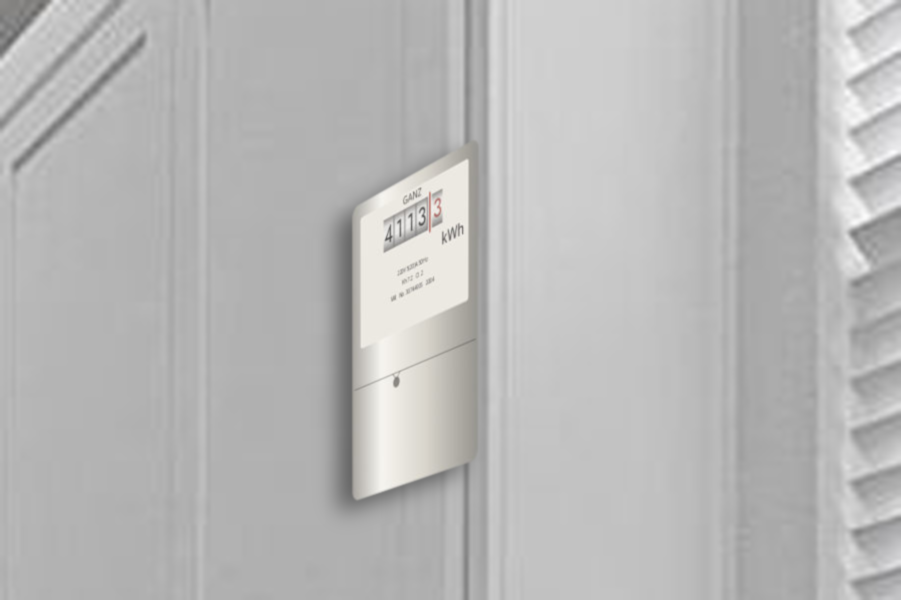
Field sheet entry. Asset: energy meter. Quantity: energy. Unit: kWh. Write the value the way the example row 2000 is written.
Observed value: 4113.3
